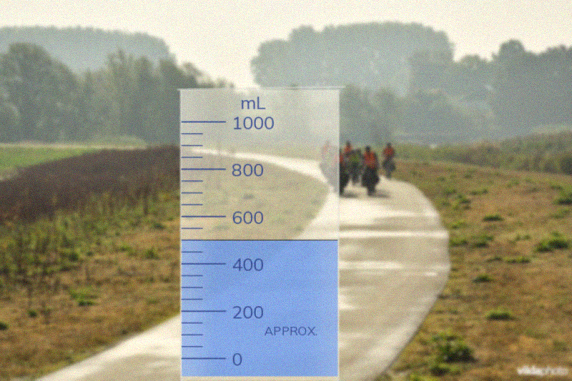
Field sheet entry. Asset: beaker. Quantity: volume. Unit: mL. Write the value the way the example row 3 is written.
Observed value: 500
